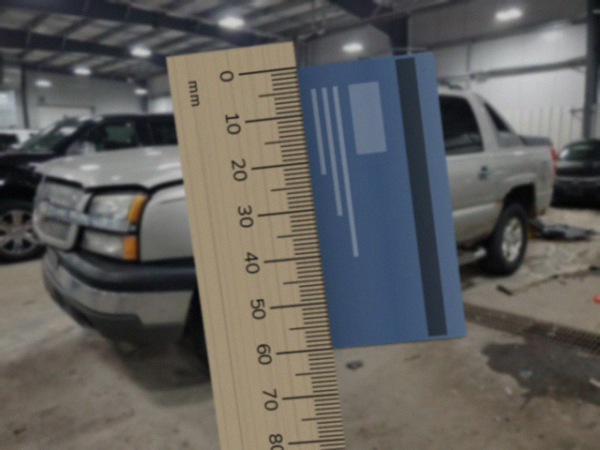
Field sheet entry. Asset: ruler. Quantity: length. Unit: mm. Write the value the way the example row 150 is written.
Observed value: 60
